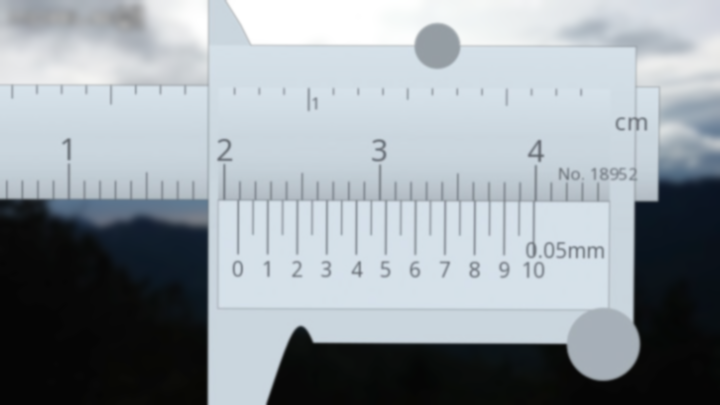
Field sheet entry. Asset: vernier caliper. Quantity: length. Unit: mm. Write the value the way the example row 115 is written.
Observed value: 20.9
